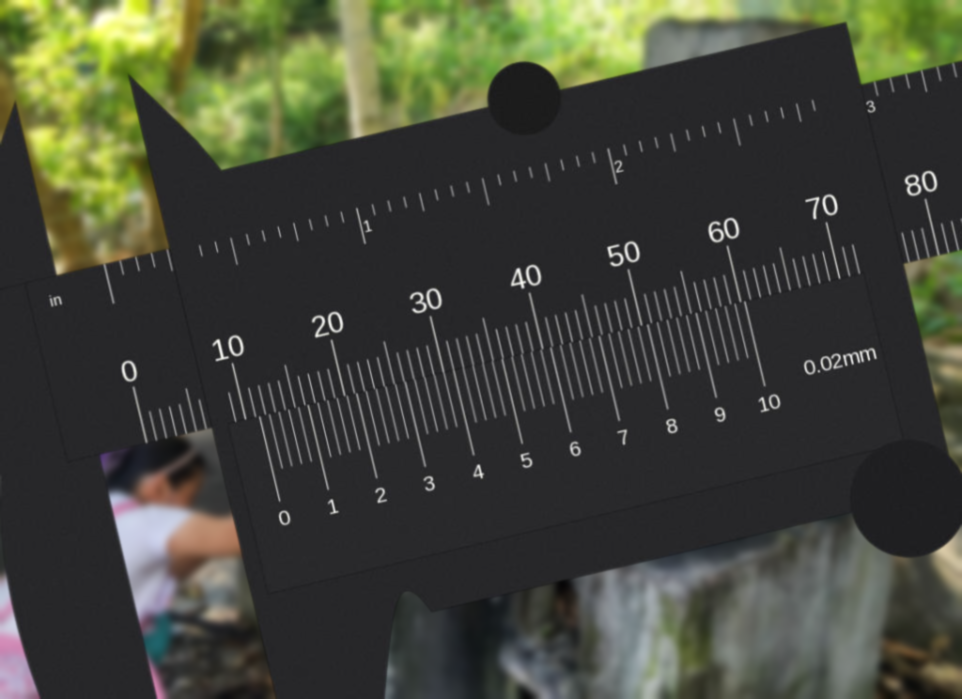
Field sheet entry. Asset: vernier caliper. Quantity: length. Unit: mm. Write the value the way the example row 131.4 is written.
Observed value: 11.4
